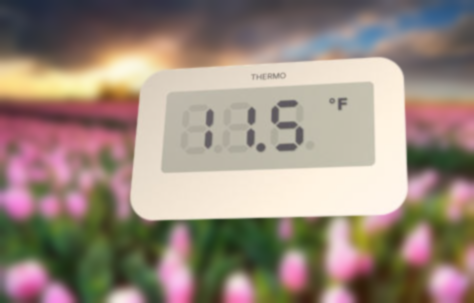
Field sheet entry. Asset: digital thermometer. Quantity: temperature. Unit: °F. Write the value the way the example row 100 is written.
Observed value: 11.5
